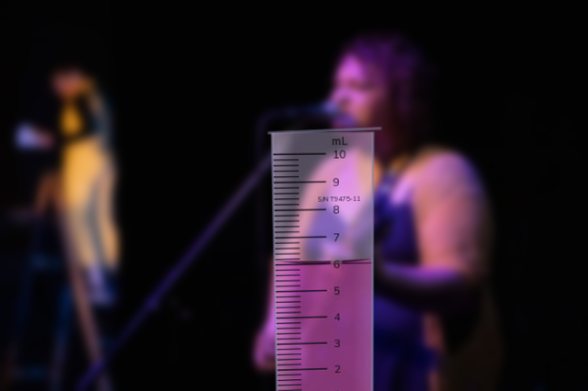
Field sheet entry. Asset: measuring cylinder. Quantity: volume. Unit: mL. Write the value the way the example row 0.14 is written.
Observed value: 6
